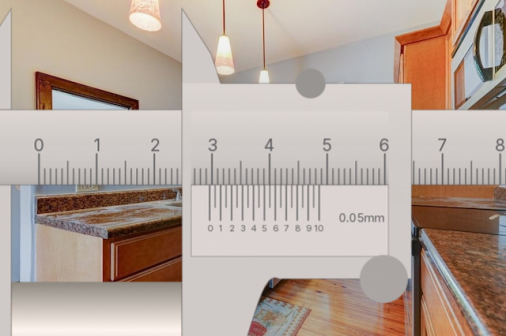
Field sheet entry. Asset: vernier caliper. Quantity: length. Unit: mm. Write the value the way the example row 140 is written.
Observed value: 29.6
